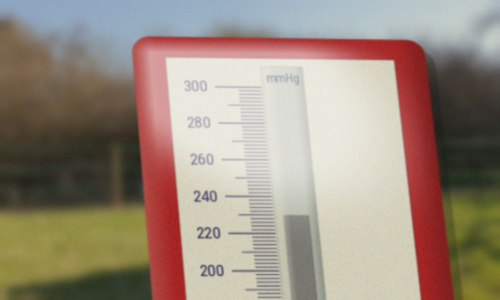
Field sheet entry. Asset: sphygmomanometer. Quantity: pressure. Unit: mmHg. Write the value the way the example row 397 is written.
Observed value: 230
